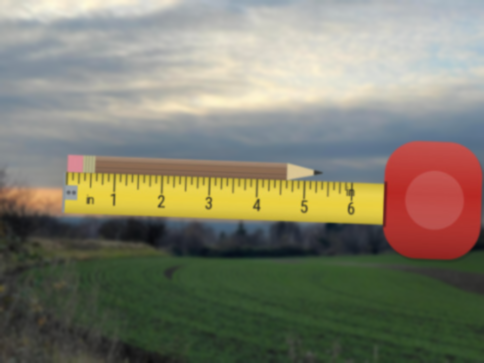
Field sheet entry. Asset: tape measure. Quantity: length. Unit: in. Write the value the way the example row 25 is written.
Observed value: 5.375
